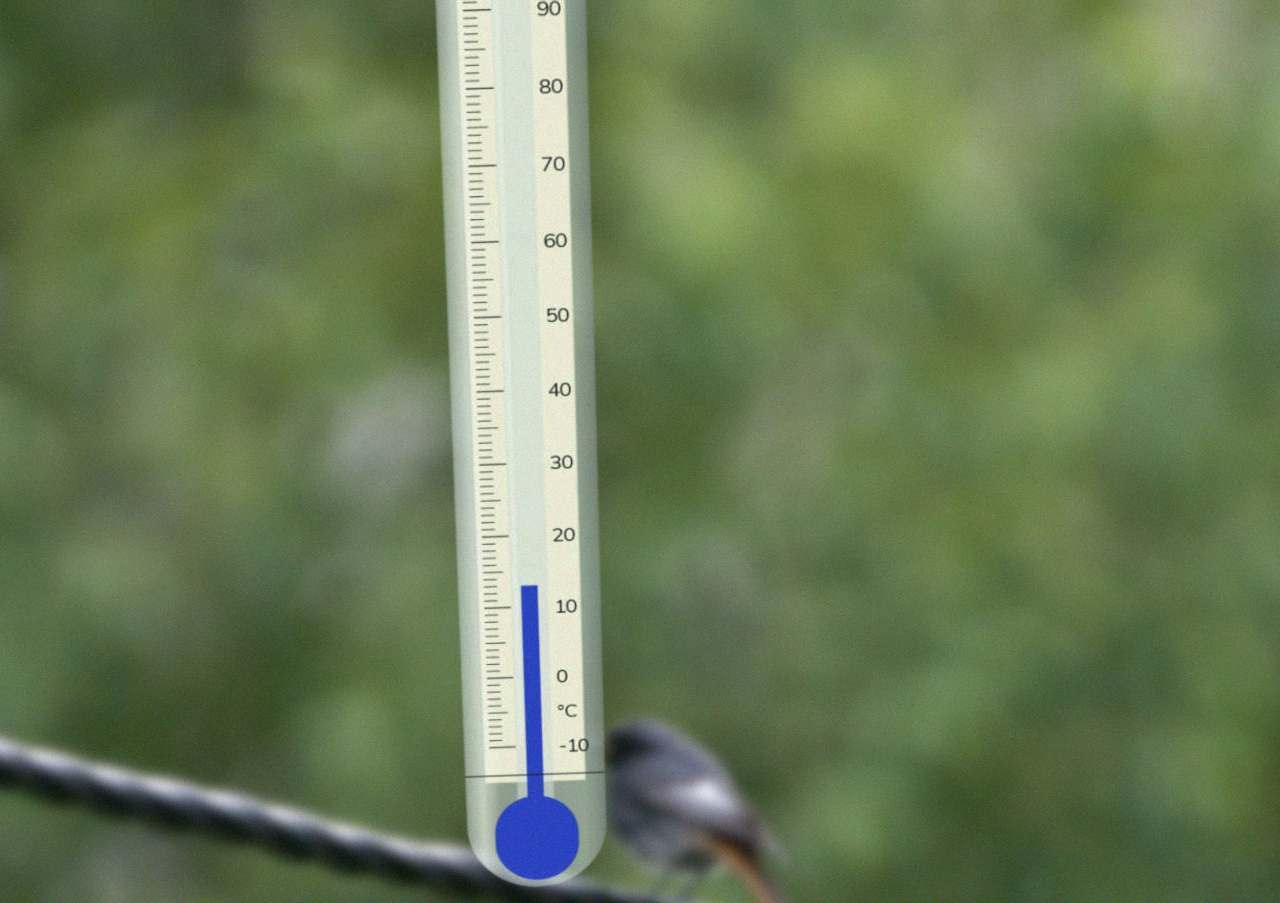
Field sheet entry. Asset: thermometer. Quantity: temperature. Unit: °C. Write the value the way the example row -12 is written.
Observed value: 13
